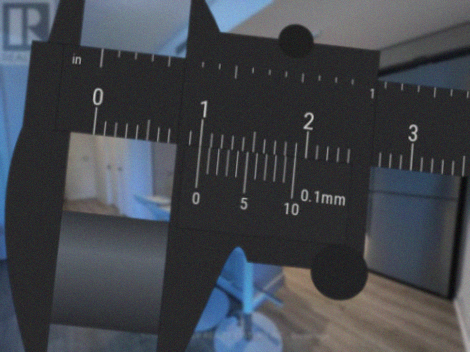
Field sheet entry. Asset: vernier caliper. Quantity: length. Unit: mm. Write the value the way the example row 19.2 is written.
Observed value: 10.0
